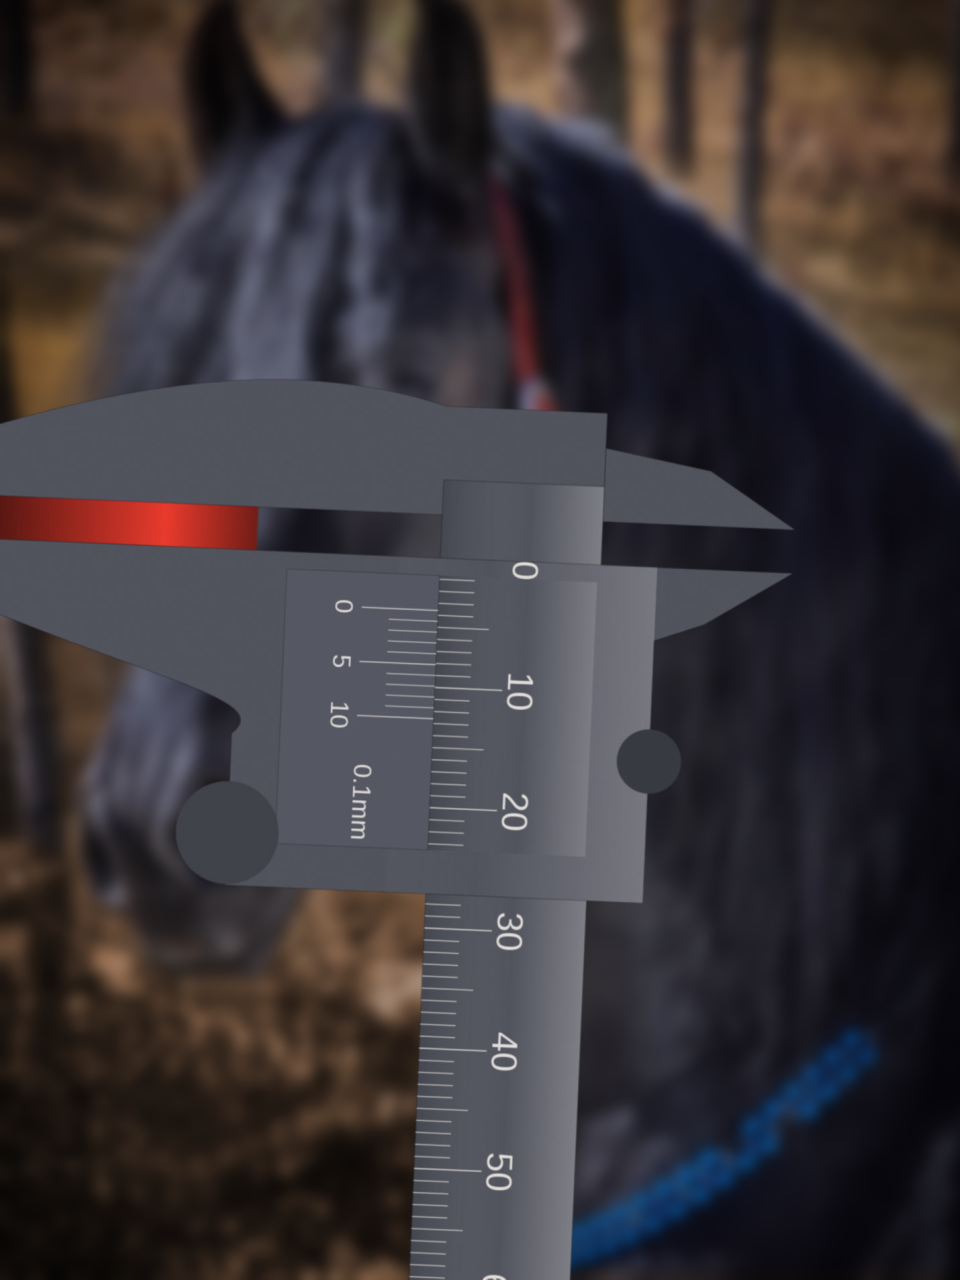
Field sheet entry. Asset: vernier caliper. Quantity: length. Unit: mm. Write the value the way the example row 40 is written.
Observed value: 3.6
